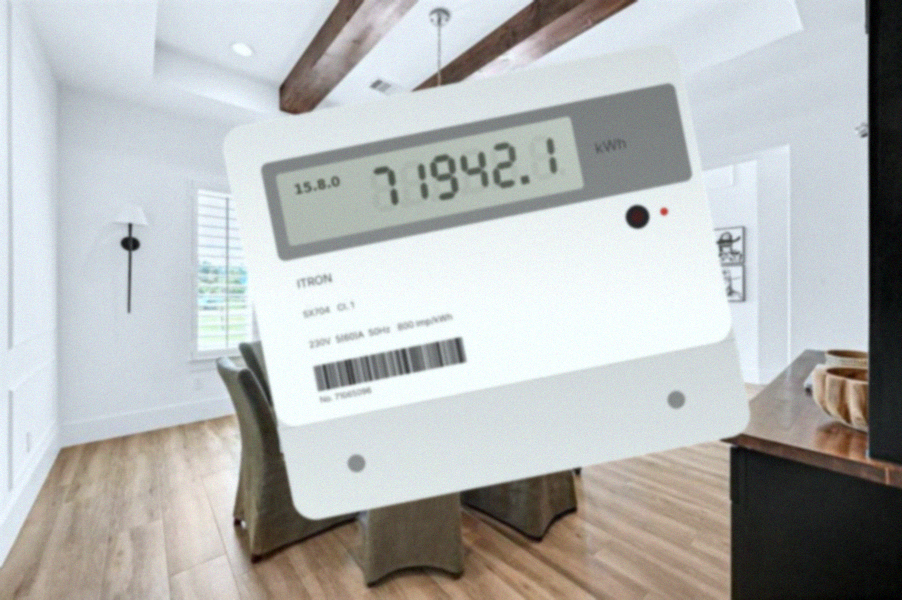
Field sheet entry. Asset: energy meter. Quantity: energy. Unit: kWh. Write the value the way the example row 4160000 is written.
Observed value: 71942.1
